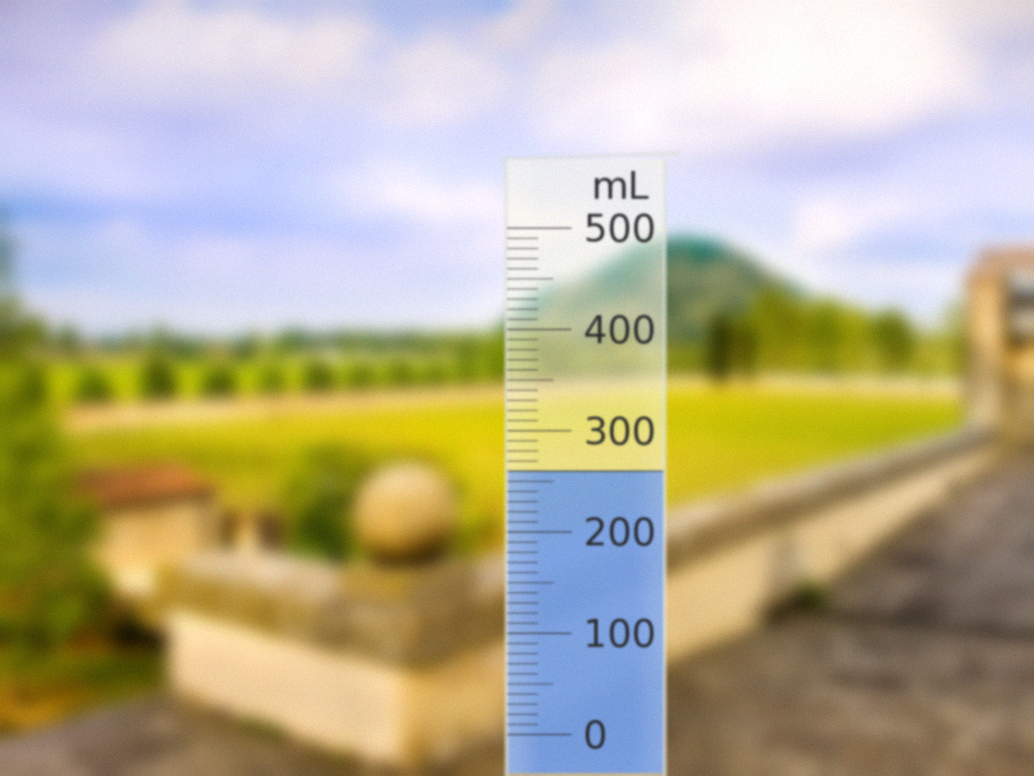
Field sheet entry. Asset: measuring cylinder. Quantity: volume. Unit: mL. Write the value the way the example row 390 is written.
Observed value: 260
